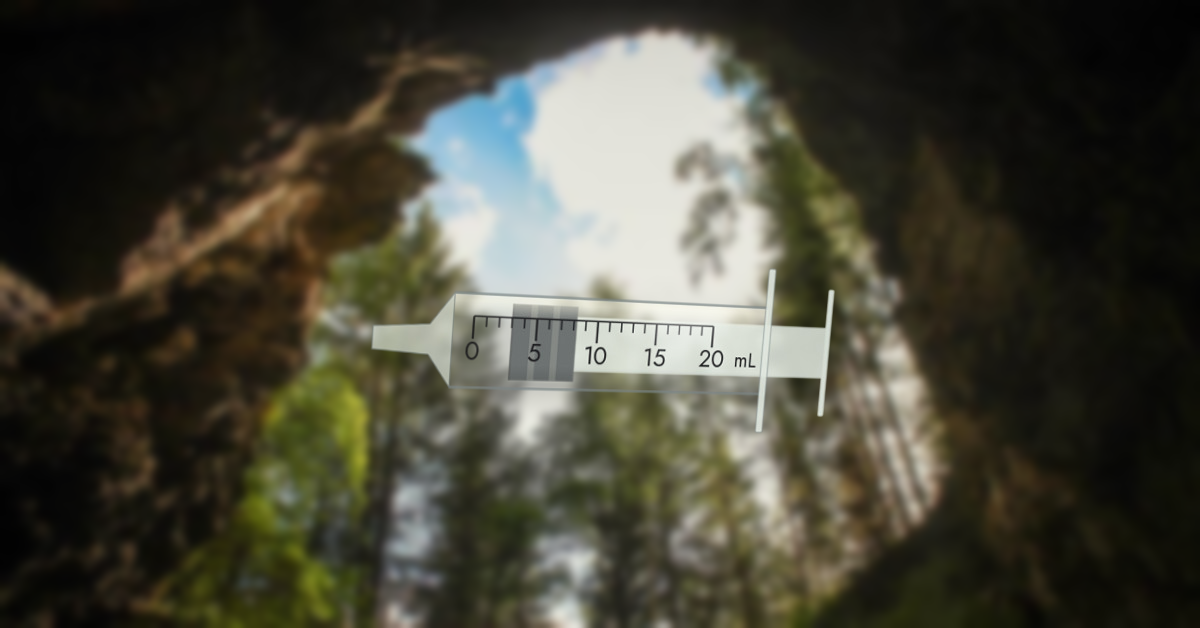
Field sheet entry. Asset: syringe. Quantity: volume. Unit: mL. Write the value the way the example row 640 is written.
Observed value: 3
